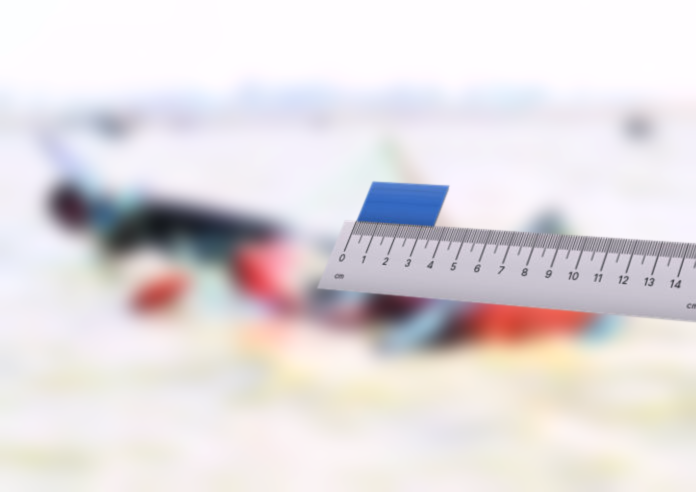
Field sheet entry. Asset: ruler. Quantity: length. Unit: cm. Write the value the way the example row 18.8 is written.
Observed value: 3.5
